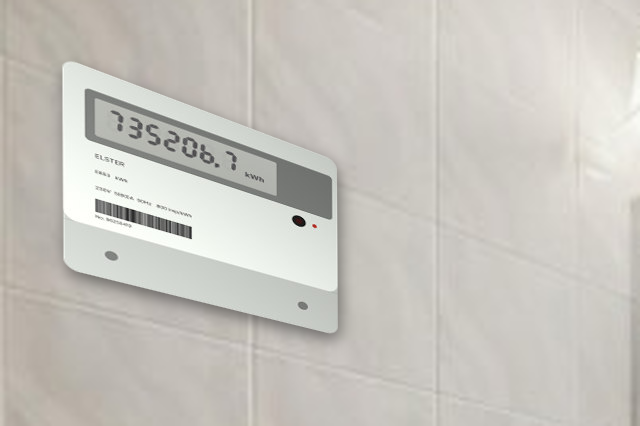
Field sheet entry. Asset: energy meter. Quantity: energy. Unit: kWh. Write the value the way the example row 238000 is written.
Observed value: 735206.7
